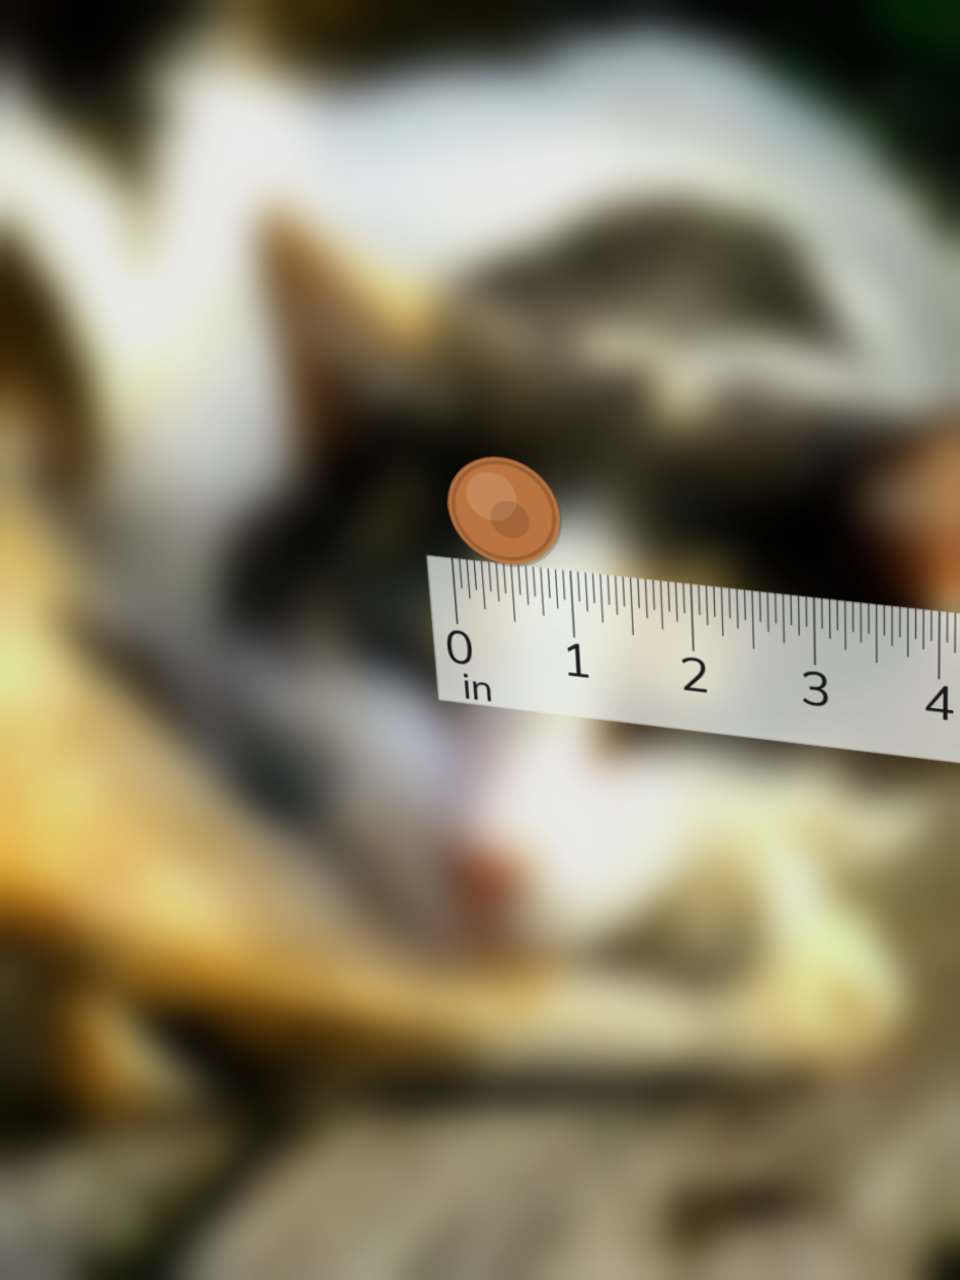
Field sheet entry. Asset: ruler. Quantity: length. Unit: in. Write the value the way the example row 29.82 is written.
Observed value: 0.9375
